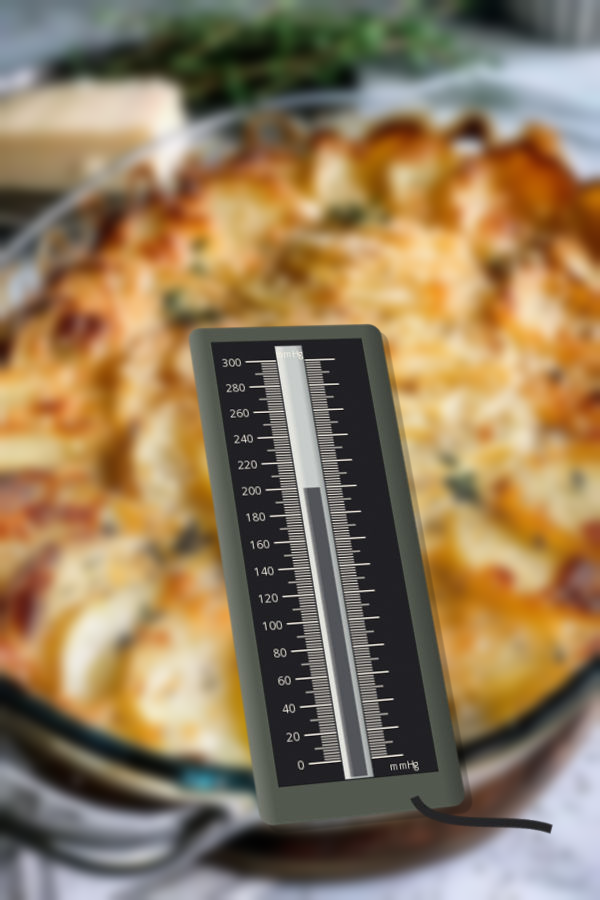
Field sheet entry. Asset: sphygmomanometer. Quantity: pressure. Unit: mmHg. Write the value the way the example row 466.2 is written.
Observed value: 200
